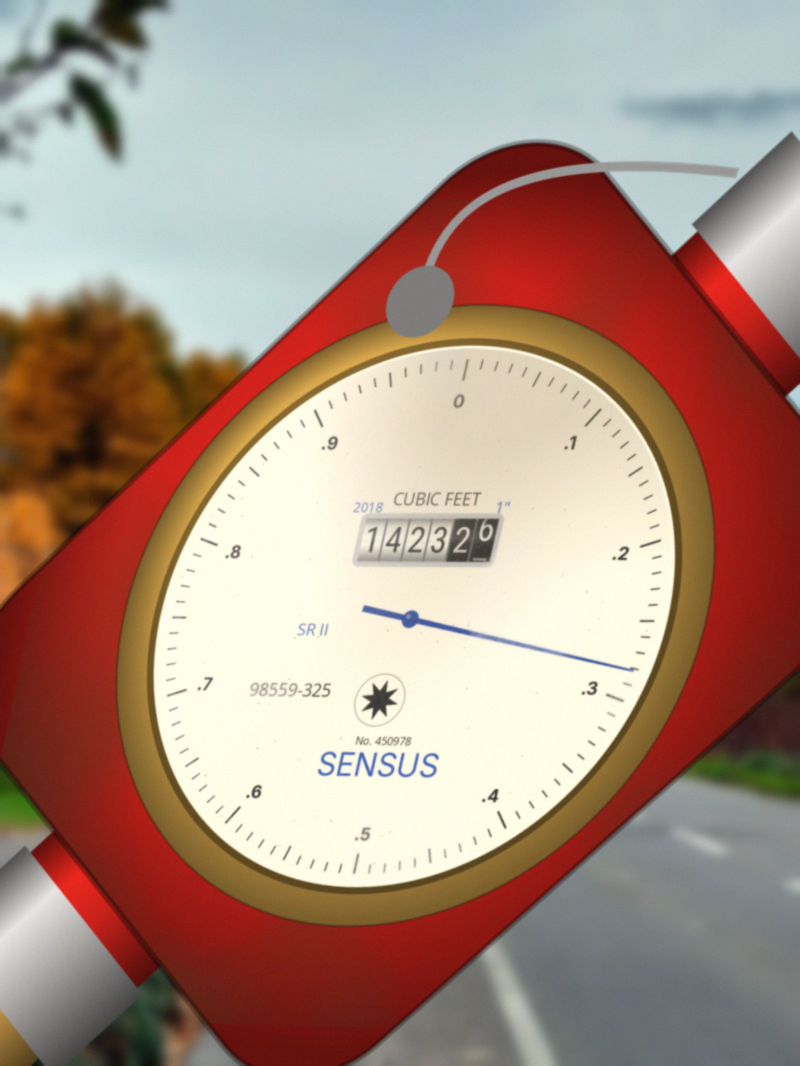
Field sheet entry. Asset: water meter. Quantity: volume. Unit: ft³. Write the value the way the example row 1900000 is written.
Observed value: 142326.28
